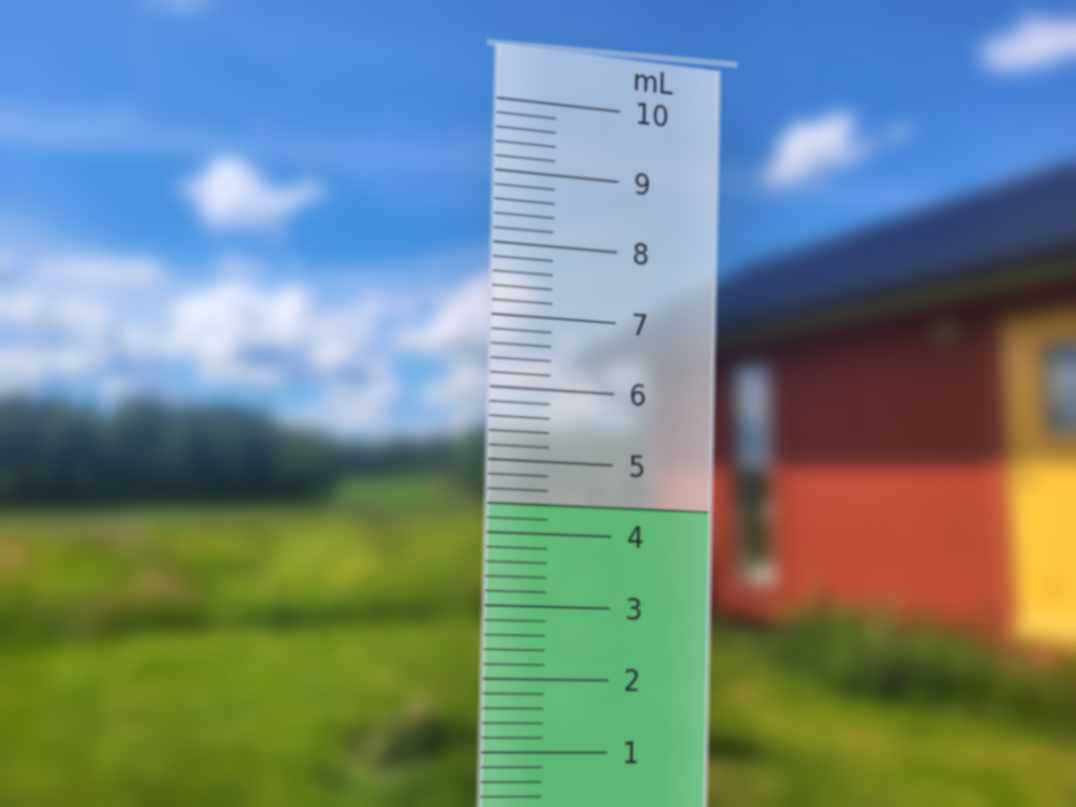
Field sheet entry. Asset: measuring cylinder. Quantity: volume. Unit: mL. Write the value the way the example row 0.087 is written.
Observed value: 4.4
